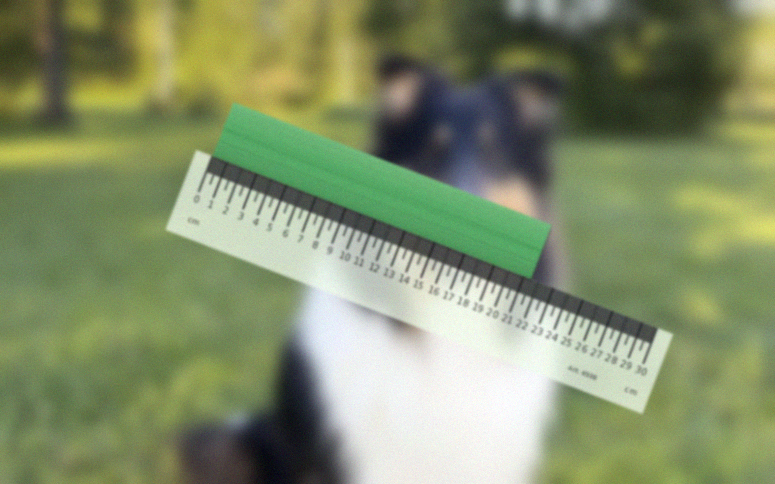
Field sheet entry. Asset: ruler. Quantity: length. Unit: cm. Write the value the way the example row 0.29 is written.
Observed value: 21.5
